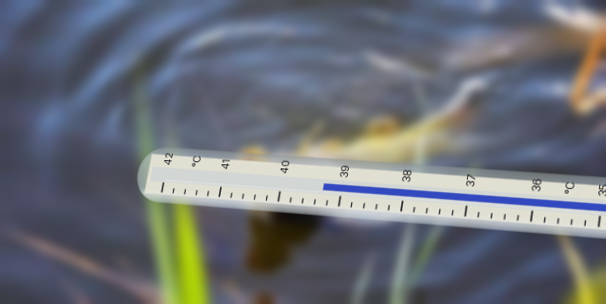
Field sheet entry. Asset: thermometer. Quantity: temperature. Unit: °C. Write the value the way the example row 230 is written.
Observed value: 39.3
